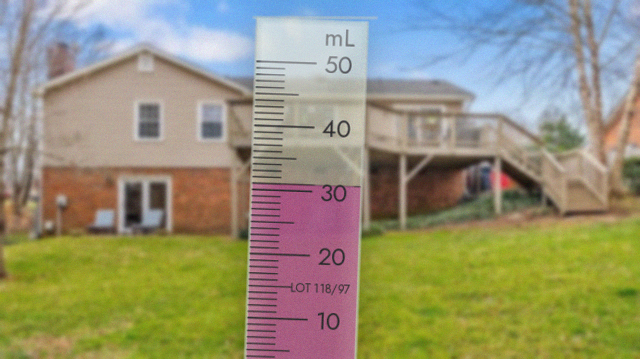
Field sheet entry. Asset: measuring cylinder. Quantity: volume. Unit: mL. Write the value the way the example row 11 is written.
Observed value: 31
